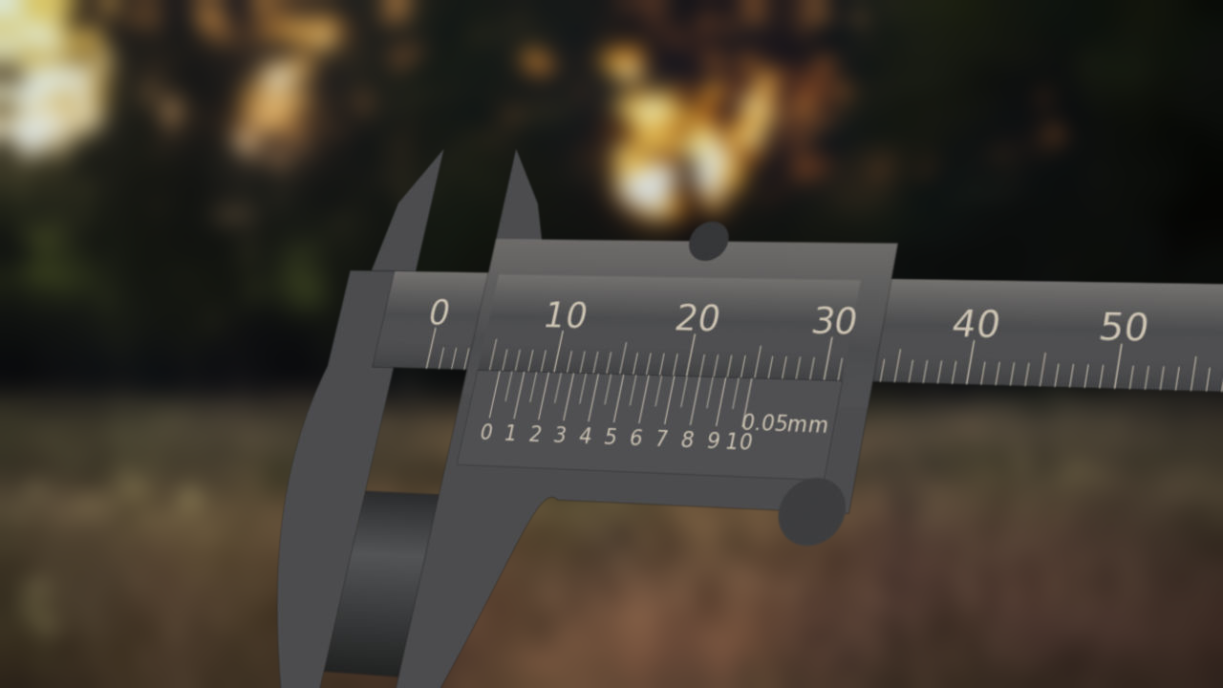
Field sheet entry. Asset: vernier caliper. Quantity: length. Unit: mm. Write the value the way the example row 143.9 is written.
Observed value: 5.8
